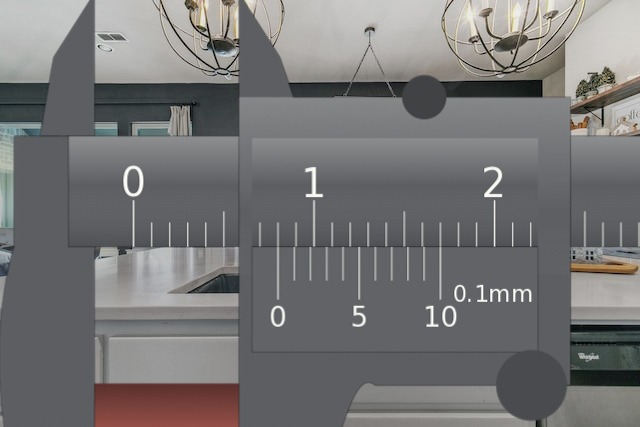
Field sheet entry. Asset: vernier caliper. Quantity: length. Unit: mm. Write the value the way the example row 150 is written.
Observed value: 8.0
